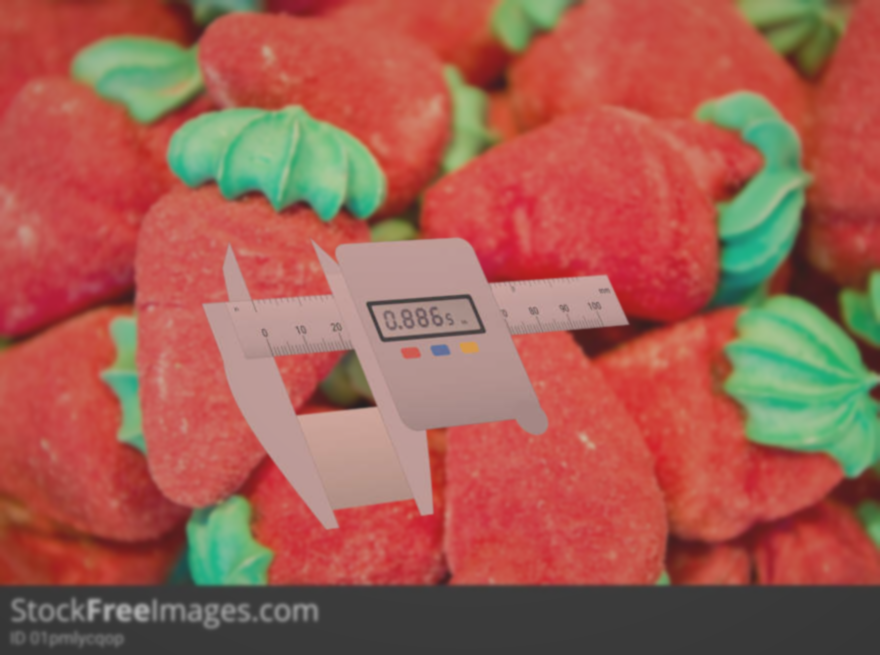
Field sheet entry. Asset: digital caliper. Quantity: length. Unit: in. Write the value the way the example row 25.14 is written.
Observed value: 0.8865
